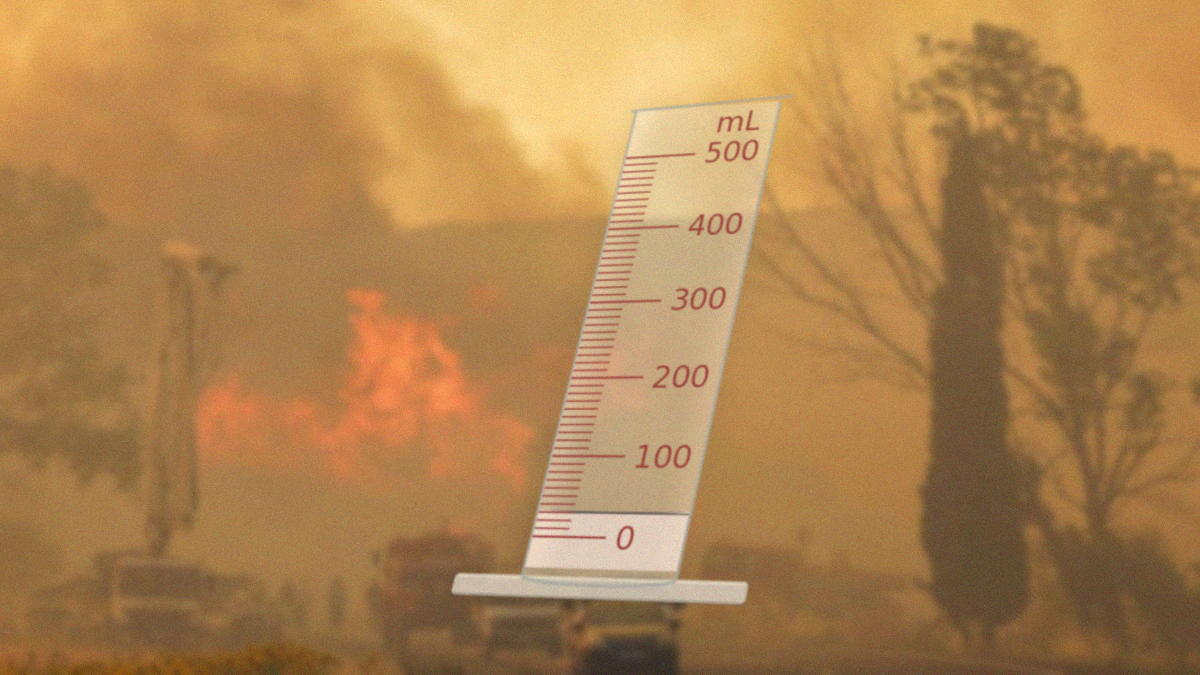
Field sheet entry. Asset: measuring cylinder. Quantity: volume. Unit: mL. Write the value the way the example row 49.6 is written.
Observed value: 30
